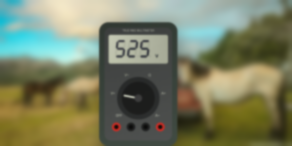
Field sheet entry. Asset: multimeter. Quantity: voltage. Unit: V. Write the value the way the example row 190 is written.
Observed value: 525
